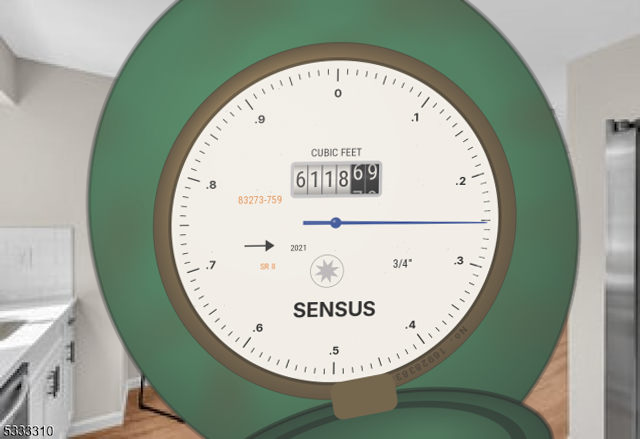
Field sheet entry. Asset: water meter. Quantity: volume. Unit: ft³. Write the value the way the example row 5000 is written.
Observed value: 611869.25
